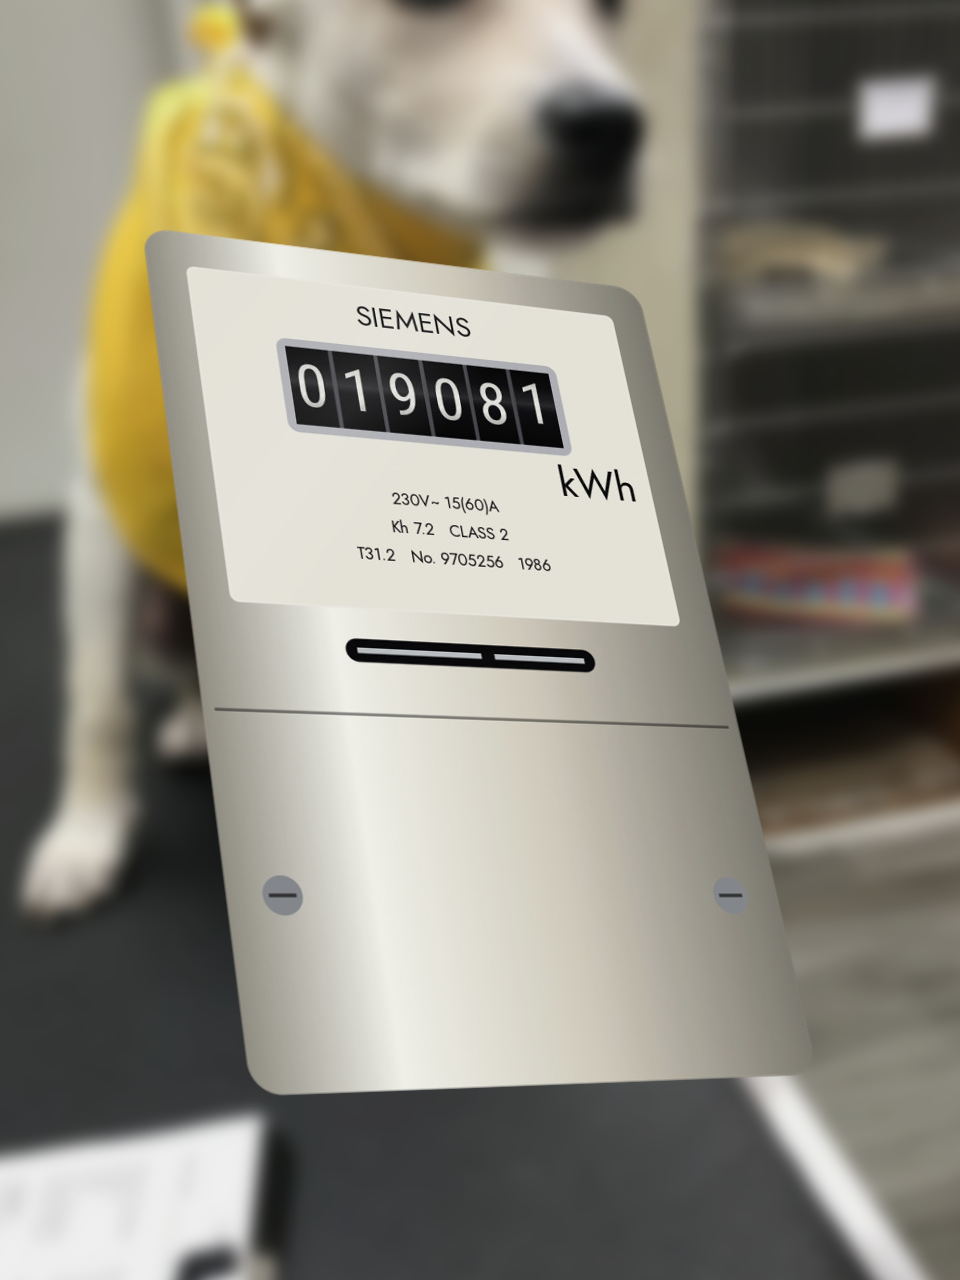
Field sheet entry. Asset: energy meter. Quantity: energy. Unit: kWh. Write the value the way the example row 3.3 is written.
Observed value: 19081
